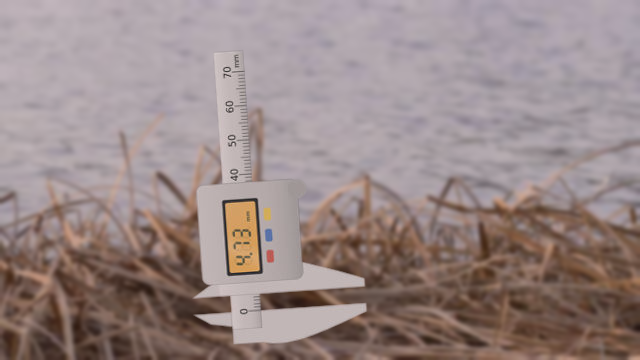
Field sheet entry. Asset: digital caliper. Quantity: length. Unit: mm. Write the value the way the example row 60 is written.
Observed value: 4.73
